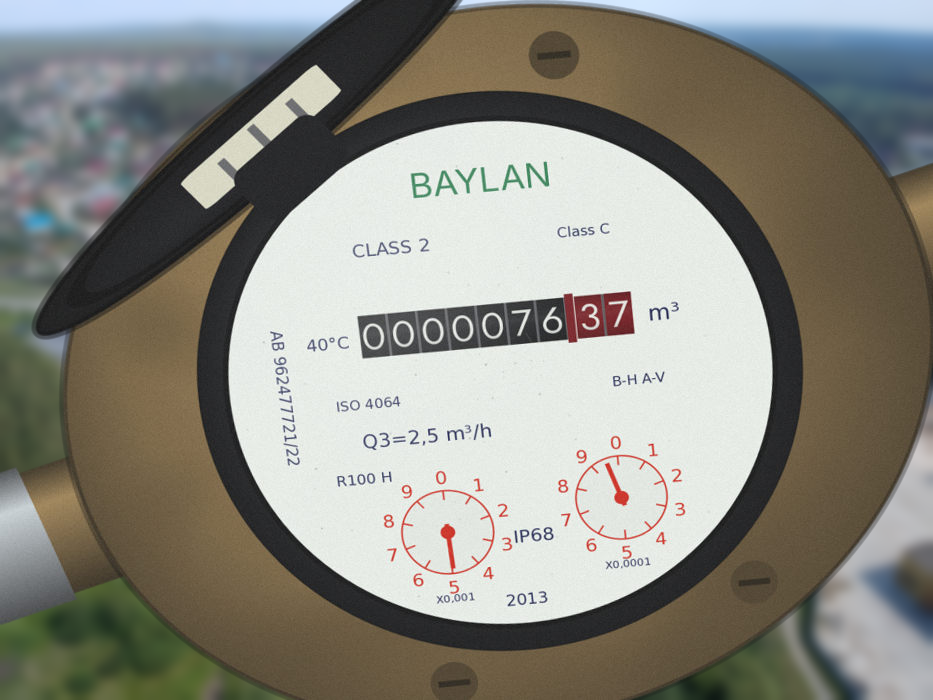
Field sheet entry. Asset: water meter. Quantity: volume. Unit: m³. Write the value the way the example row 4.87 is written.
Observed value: 76.3749
